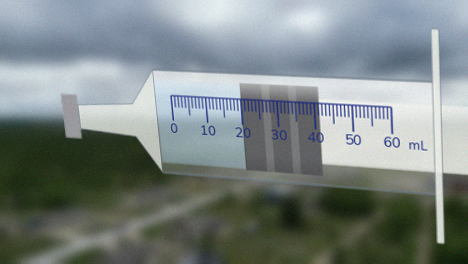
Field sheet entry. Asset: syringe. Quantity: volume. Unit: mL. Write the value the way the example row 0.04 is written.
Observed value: 20
